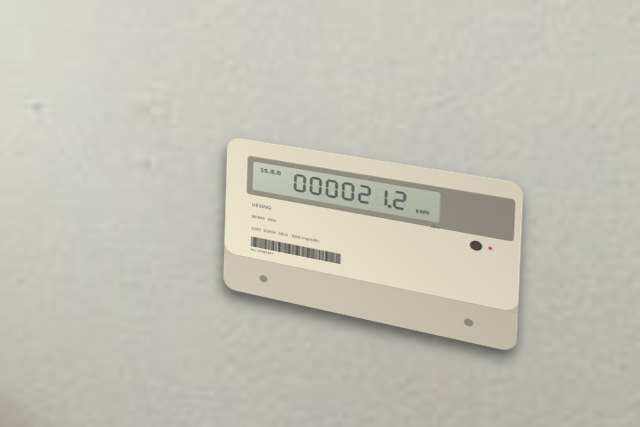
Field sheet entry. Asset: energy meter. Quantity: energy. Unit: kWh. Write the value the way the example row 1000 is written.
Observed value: 21.2
